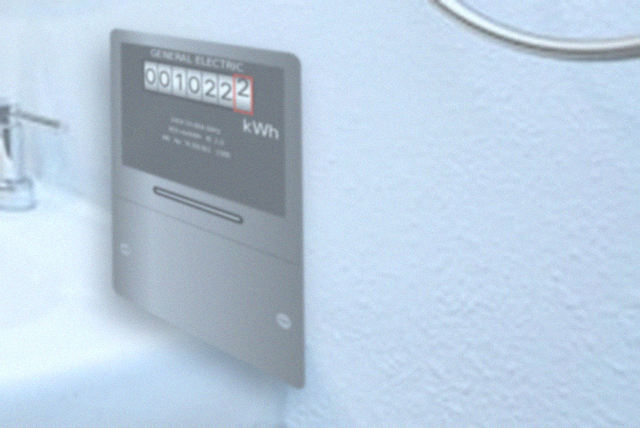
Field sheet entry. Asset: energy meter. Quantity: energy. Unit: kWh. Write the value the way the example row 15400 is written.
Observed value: 1022.2
